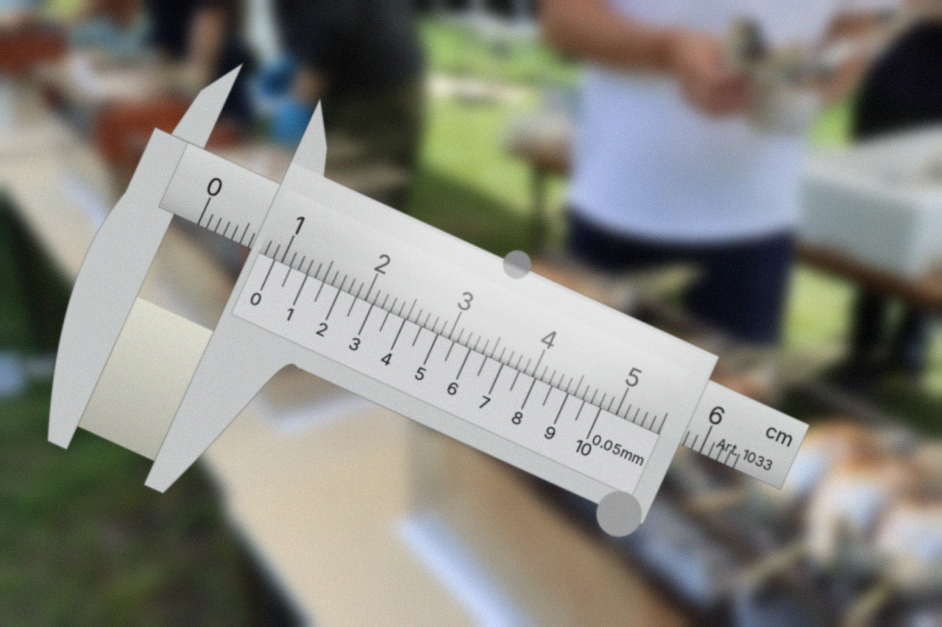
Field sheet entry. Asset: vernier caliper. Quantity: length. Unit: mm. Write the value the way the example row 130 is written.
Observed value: 9.2
